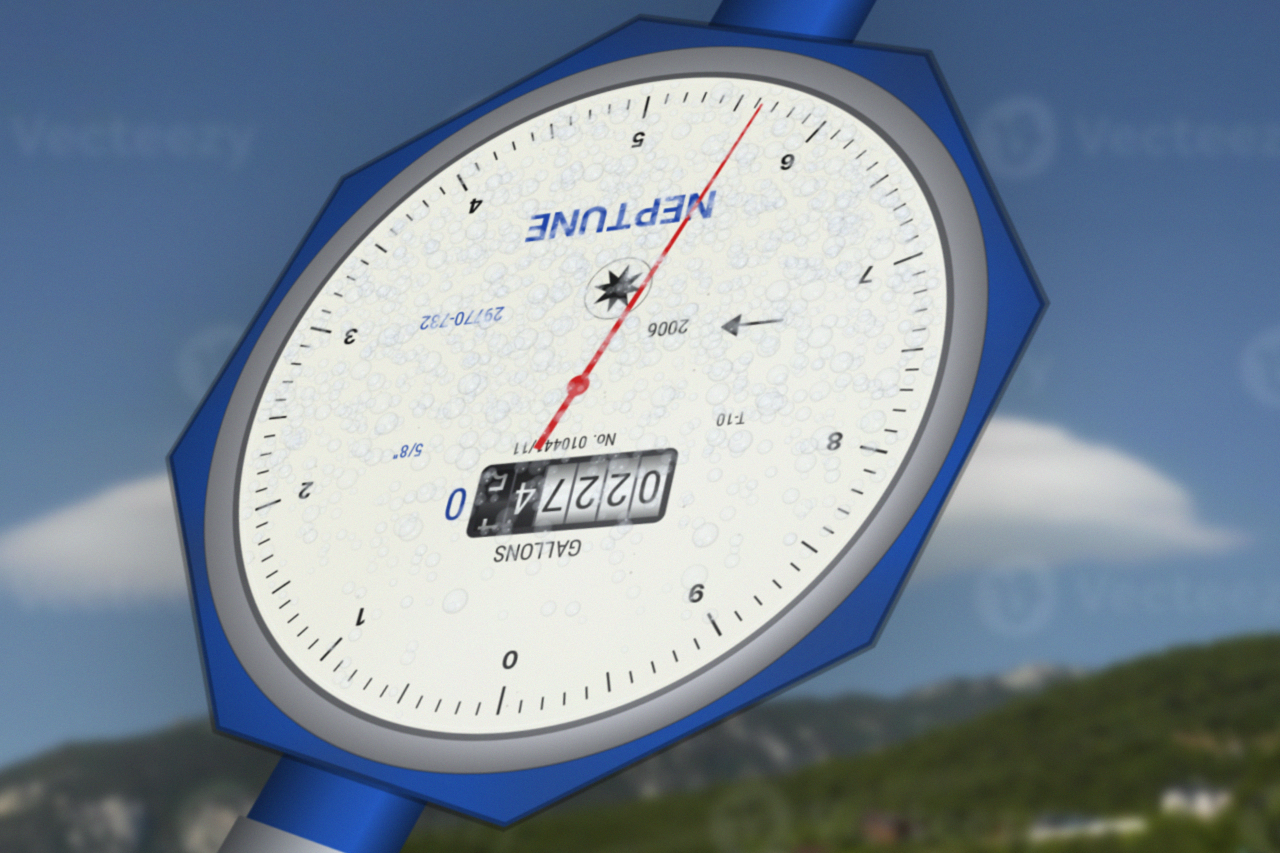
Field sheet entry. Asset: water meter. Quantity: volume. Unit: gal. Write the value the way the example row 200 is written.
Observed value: 227445.6
